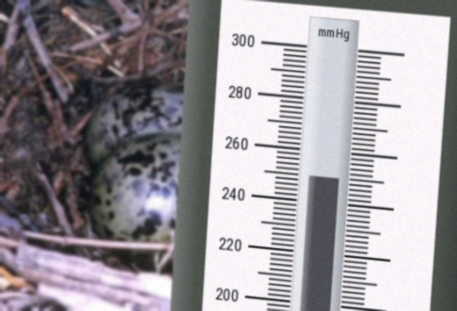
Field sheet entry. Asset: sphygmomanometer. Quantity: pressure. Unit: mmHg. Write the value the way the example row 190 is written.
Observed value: 250
